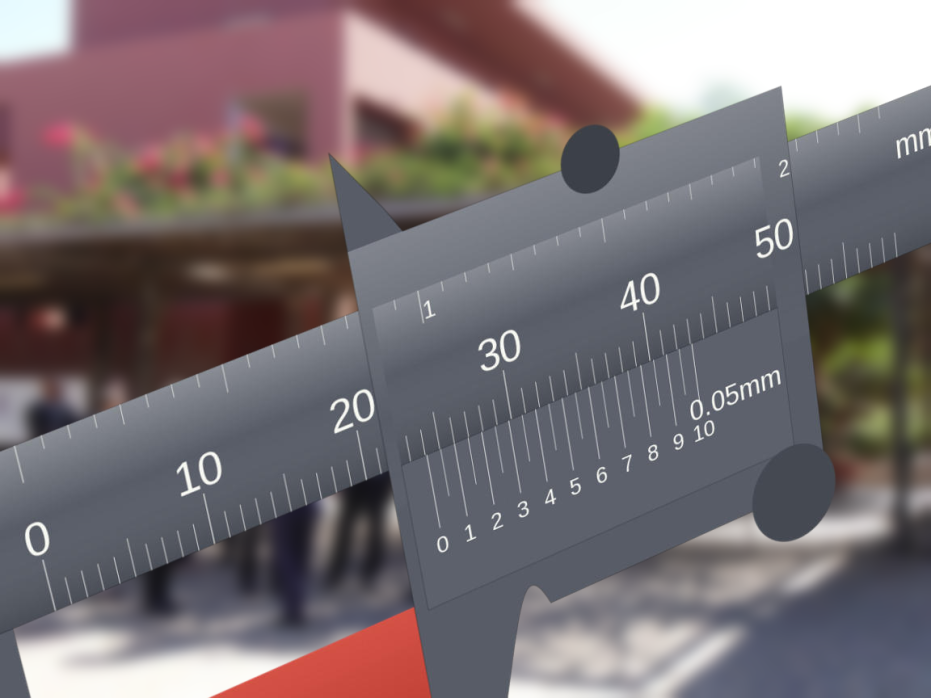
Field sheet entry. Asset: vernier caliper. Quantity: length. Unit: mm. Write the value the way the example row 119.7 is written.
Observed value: 24.1
